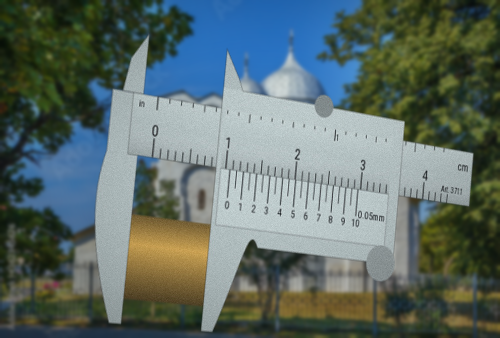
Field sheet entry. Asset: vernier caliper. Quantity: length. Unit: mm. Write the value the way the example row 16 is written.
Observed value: 10.6
